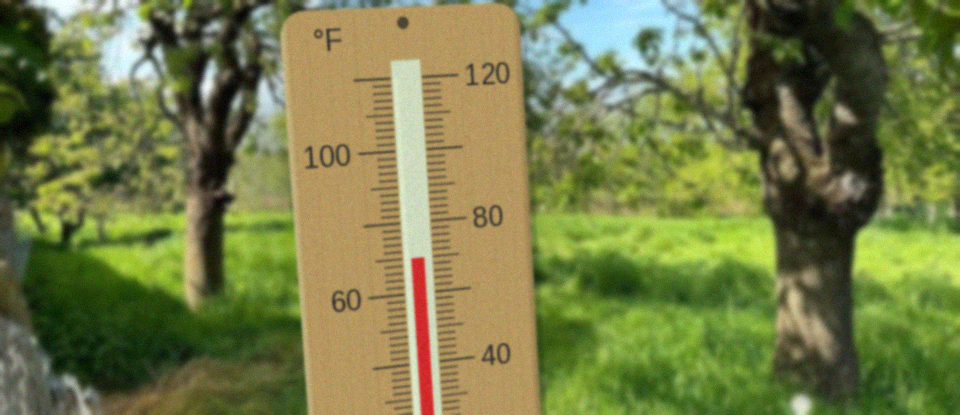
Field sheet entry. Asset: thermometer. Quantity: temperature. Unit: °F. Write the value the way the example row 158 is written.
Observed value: 70
